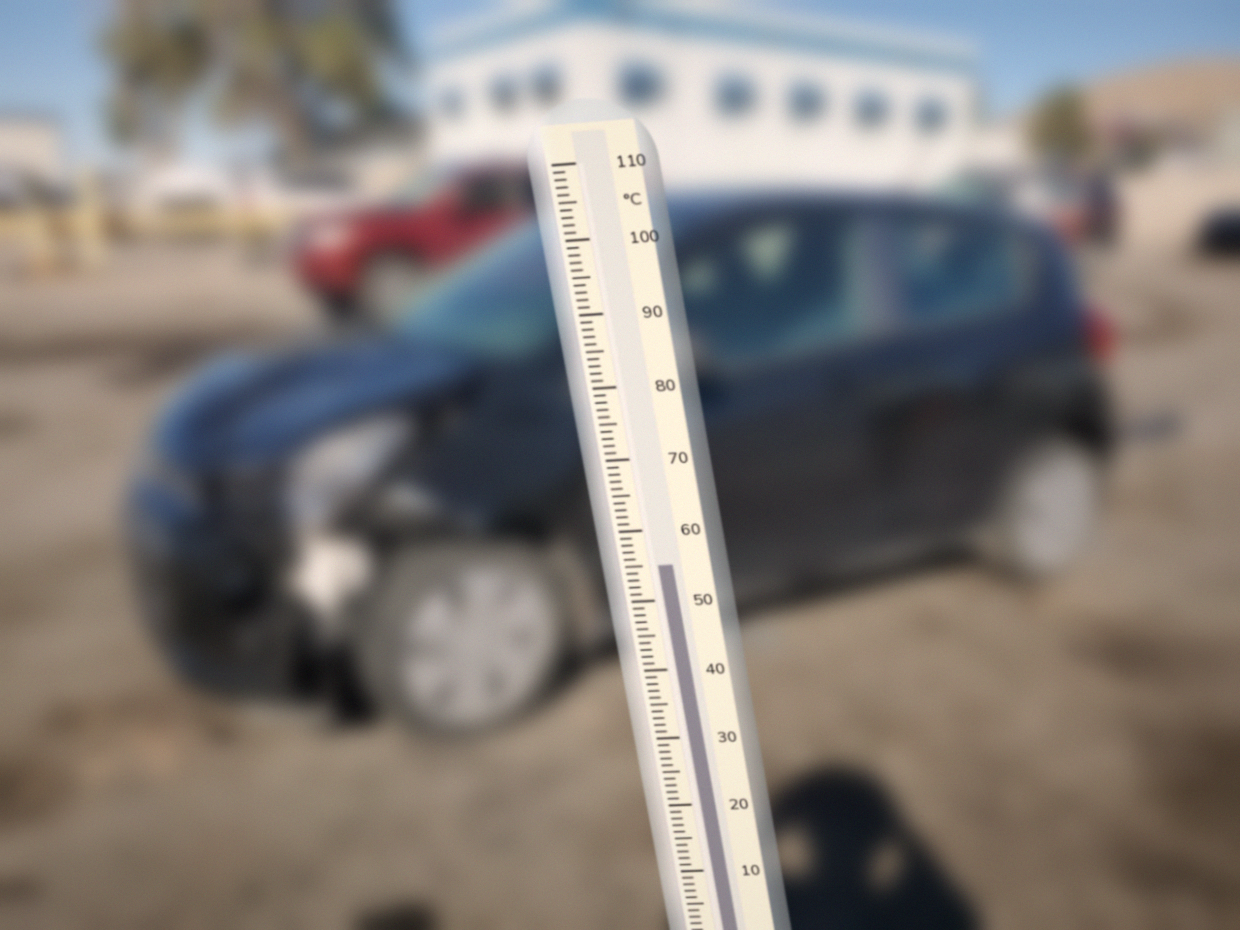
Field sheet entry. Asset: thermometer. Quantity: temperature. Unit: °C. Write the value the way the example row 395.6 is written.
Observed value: 55
